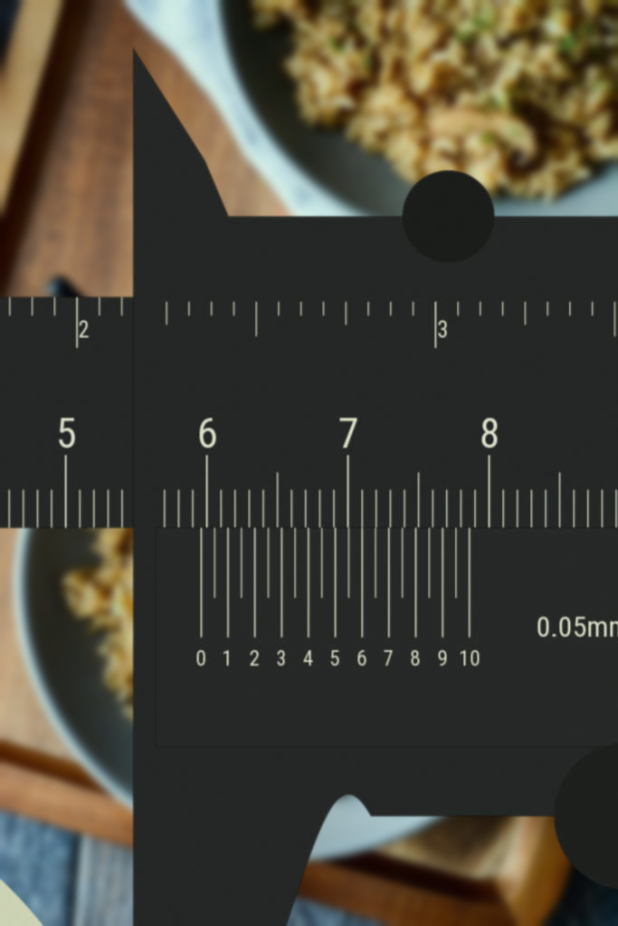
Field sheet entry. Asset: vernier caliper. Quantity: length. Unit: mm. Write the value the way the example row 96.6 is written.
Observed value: 59.6
